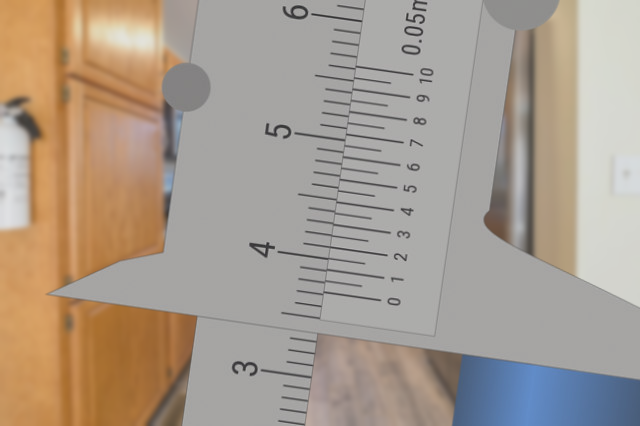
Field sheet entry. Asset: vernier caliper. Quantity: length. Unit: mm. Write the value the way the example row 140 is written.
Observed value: 37.2
